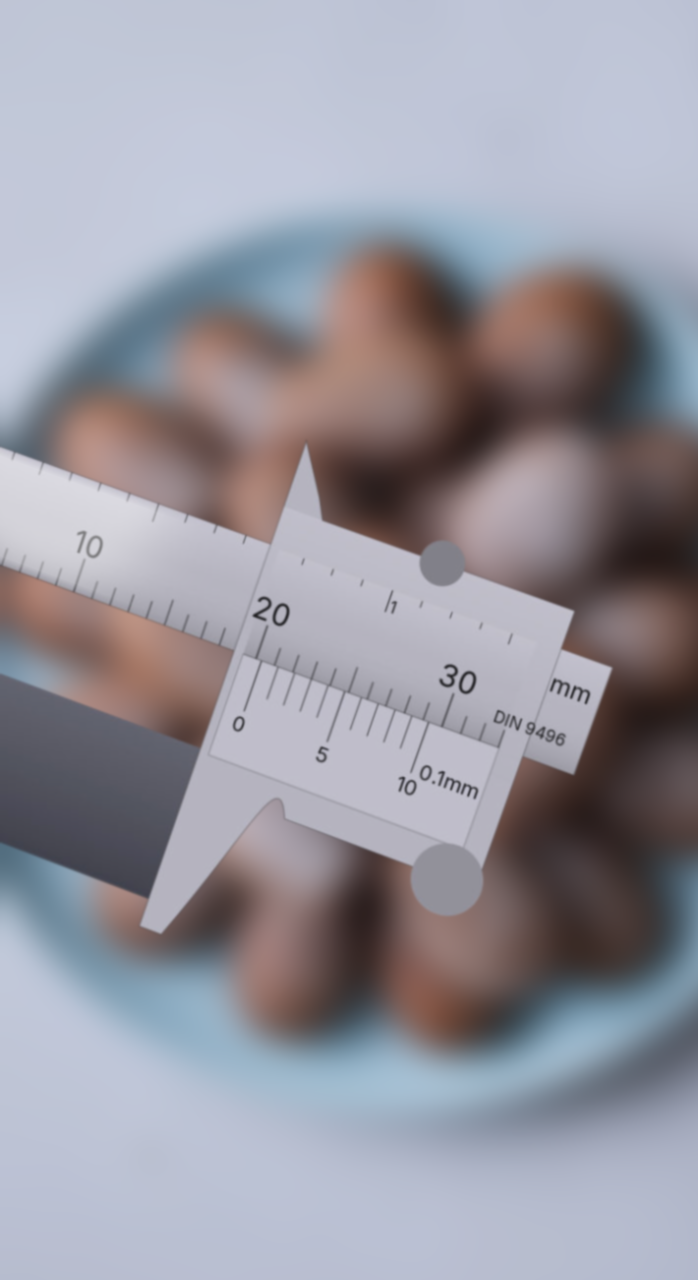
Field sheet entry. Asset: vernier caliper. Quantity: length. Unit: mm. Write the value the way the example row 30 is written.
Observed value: 20.3
